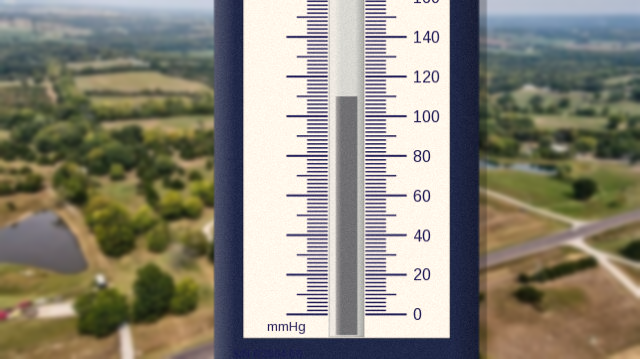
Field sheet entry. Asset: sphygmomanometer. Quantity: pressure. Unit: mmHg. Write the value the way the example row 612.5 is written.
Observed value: 110
